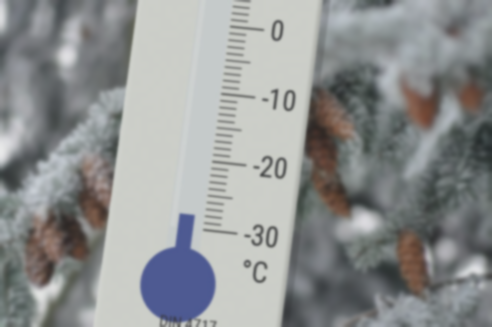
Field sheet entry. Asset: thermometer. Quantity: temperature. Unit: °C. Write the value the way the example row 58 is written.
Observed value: -28
